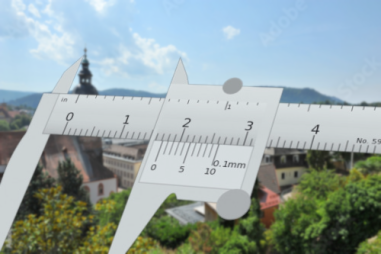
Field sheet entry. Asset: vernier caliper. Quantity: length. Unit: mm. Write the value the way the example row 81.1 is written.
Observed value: 17.2
